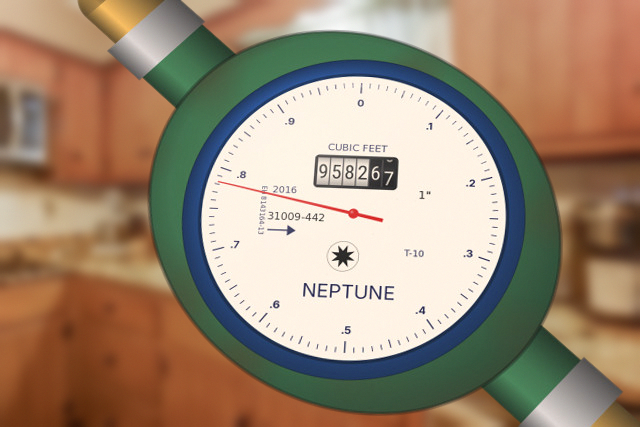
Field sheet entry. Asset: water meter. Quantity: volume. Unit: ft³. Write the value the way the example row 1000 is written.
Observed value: 958266.78
